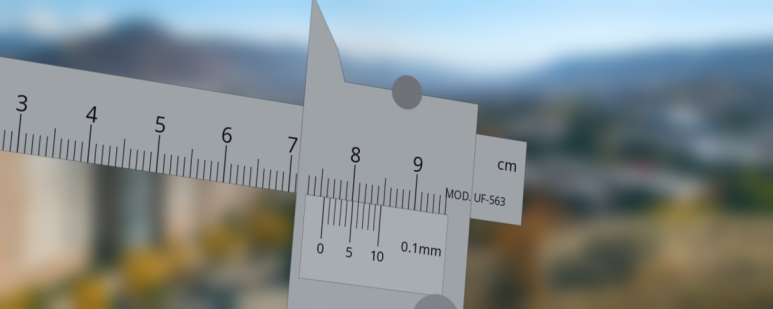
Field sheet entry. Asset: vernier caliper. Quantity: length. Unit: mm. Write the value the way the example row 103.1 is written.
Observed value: 75.6
